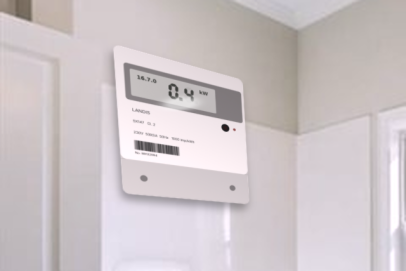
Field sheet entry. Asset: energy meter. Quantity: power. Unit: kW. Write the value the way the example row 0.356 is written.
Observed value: 0.4
